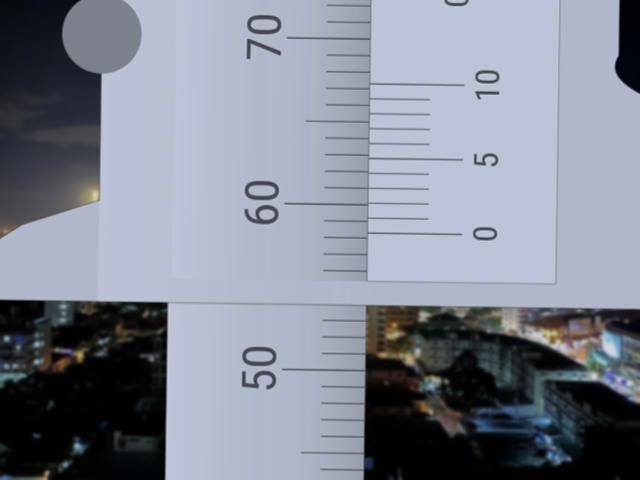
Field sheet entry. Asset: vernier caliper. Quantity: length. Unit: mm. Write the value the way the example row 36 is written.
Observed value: 58.3
